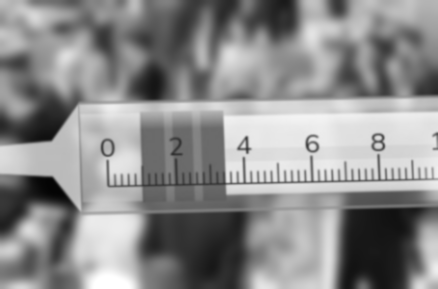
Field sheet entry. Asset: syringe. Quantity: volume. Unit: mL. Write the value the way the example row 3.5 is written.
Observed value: 1
